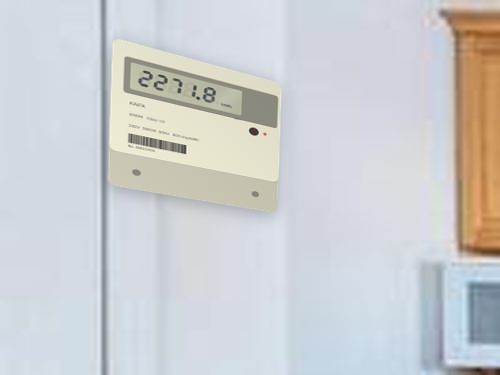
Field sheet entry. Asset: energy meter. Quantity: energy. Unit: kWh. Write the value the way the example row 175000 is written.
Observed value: 2271.8
